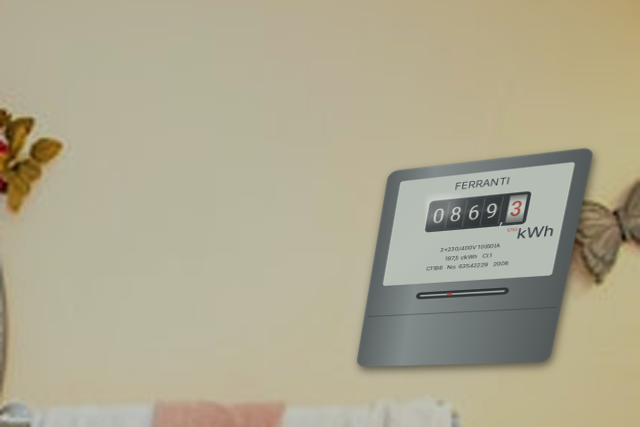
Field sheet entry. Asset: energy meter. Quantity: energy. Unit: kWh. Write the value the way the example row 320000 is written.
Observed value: 869.3
